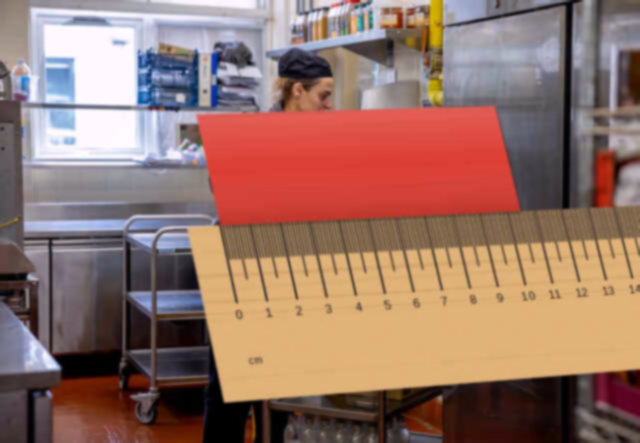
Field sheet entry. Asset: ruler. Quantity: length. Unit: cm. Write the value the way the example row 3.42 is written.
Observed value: 10.5
